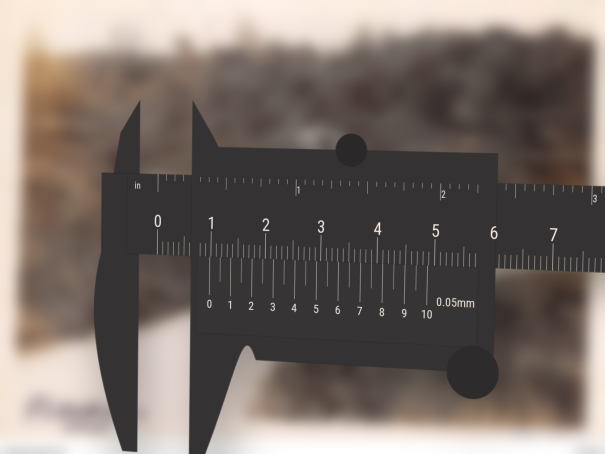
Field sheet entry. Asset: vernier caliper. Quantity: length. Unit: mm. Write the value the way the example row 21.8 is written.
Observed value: 9.8
